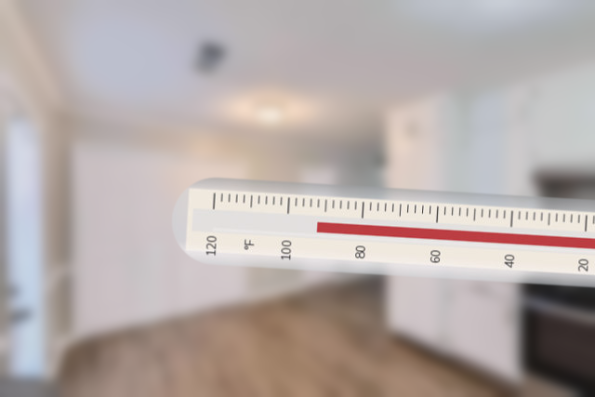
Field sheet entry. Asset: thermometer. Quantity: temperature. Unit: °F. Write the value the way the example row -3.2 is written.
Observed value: 92
